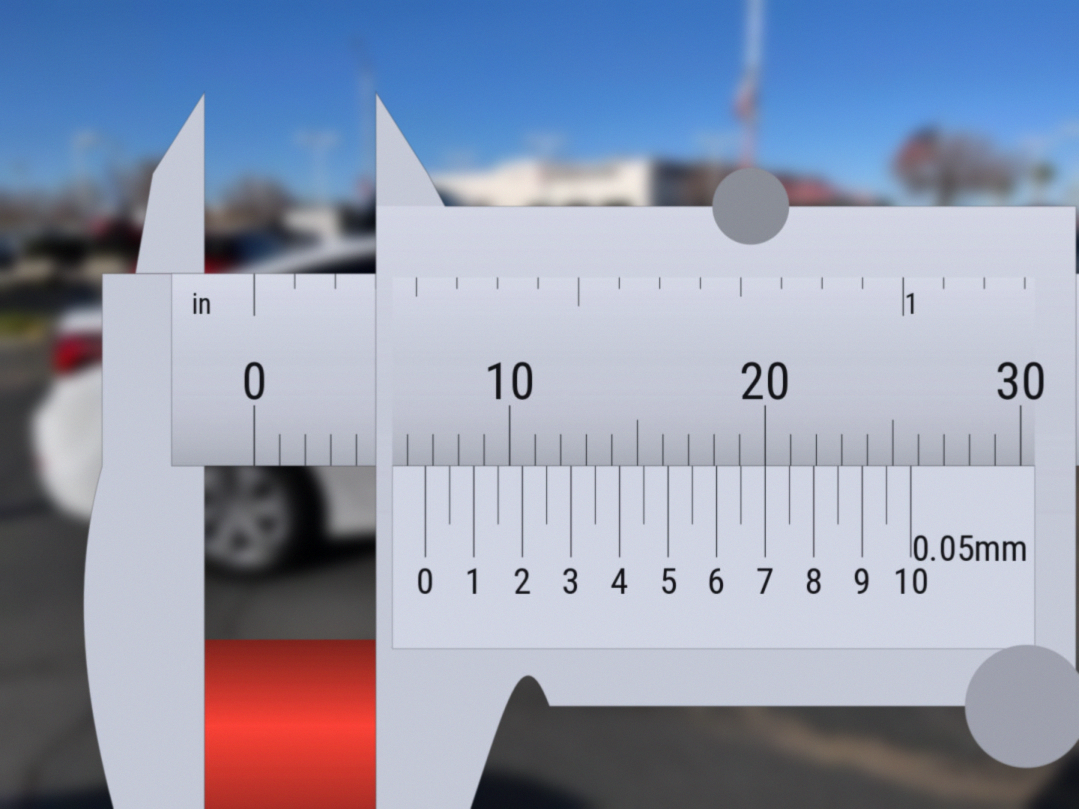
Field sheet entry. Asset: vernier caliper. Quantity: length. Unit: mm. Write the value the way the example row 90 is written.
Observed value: 6.70
